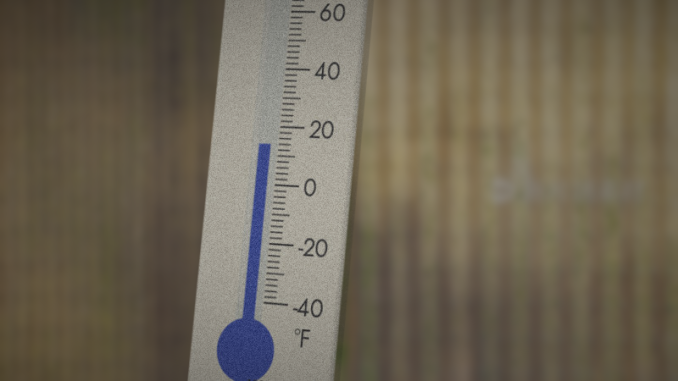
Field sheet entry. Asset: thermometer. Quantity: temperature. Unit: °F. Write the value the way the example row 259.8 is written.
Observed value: 14
